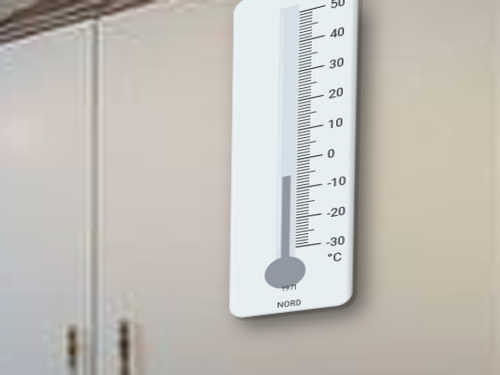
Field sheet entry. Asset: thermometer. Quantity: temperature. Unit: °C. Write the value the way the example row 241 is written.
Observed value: -5
